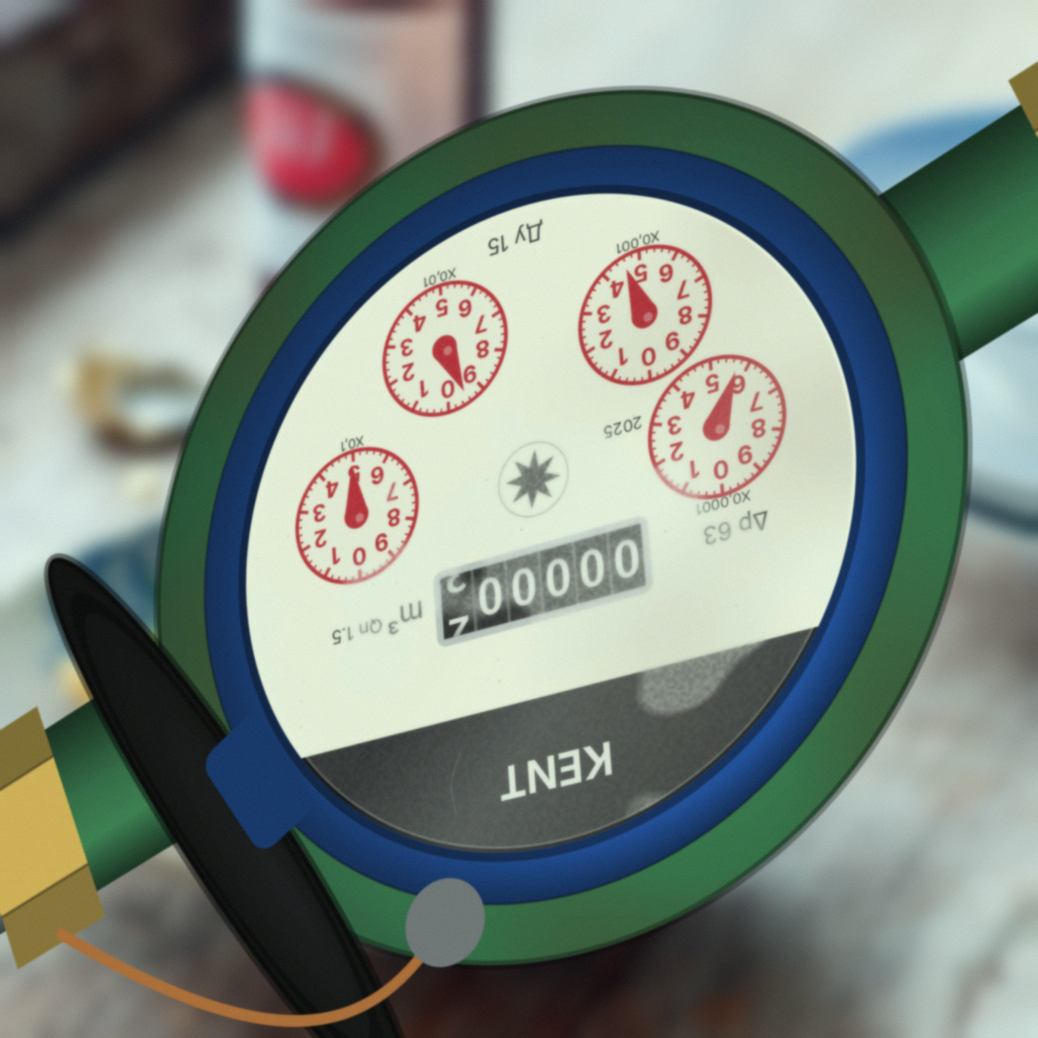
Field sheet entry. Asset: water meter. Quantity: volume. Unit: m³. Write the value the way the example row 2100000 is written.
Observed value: 2.4945
